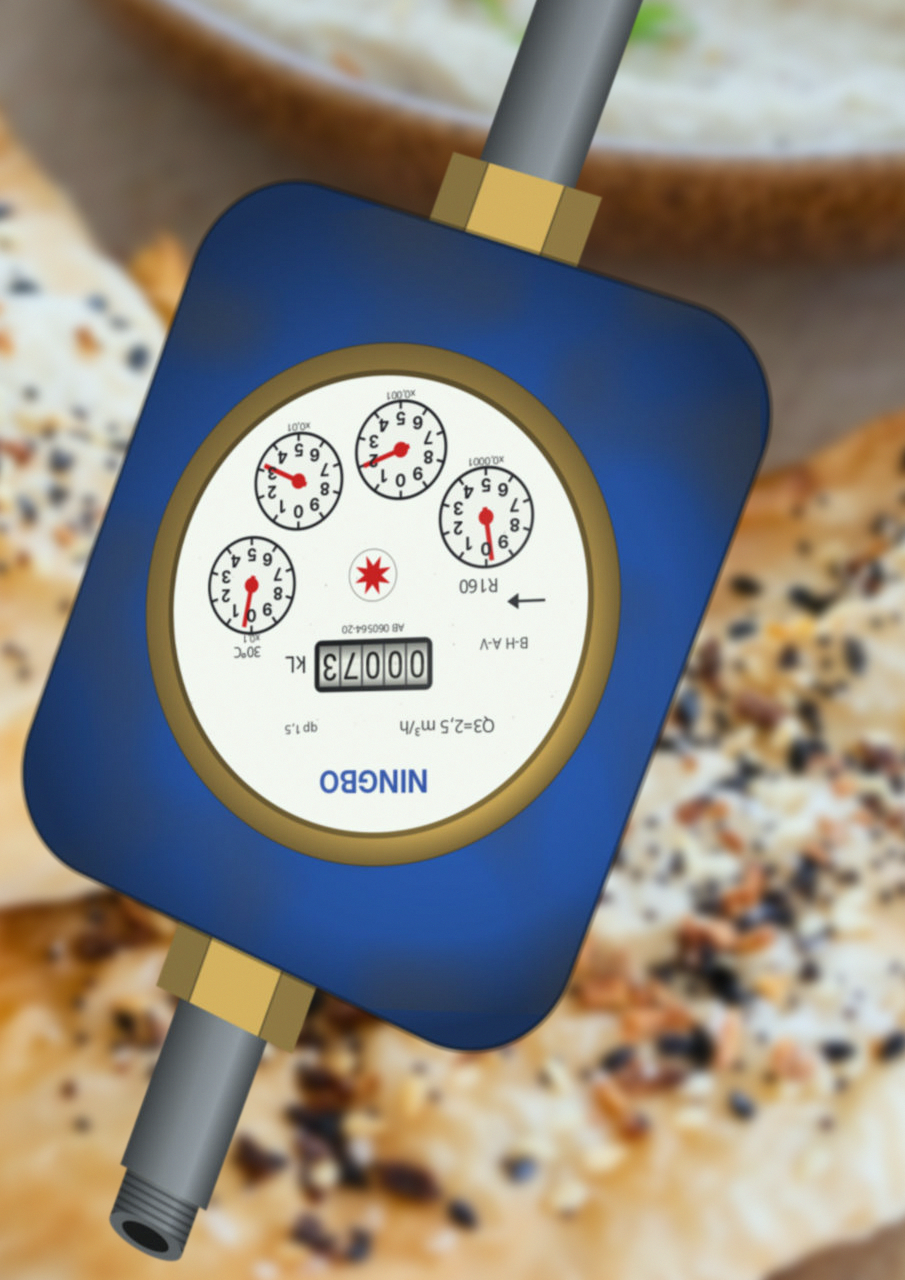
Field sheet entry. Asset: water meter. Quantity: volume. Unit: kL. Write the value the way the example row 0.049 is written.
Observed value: 73.0319
